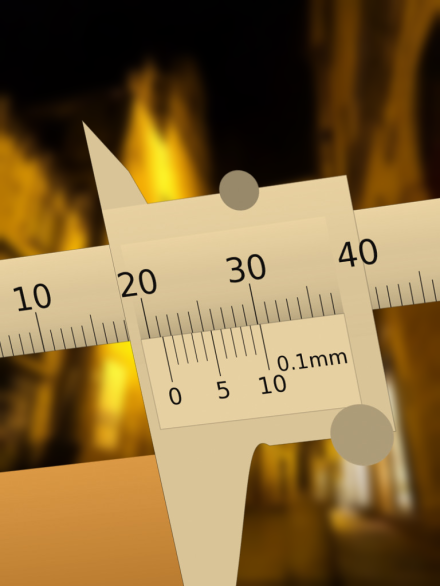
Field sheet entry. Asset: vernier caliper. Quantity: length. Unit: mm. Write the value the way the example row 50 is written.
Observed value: 21.2
